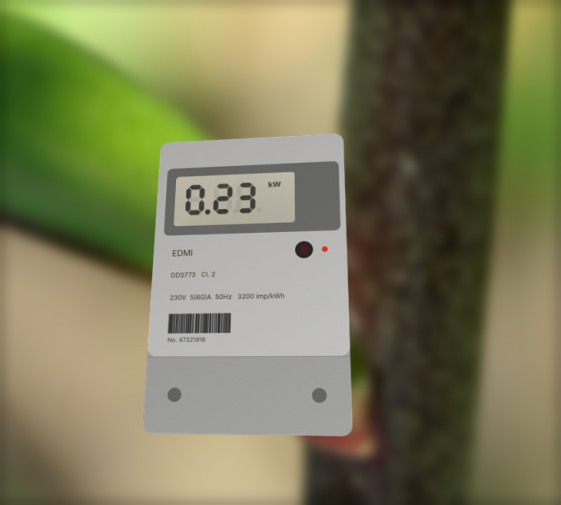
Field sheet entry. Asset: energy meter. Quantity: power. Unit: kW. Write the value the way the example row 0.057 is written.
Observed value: 0.23
